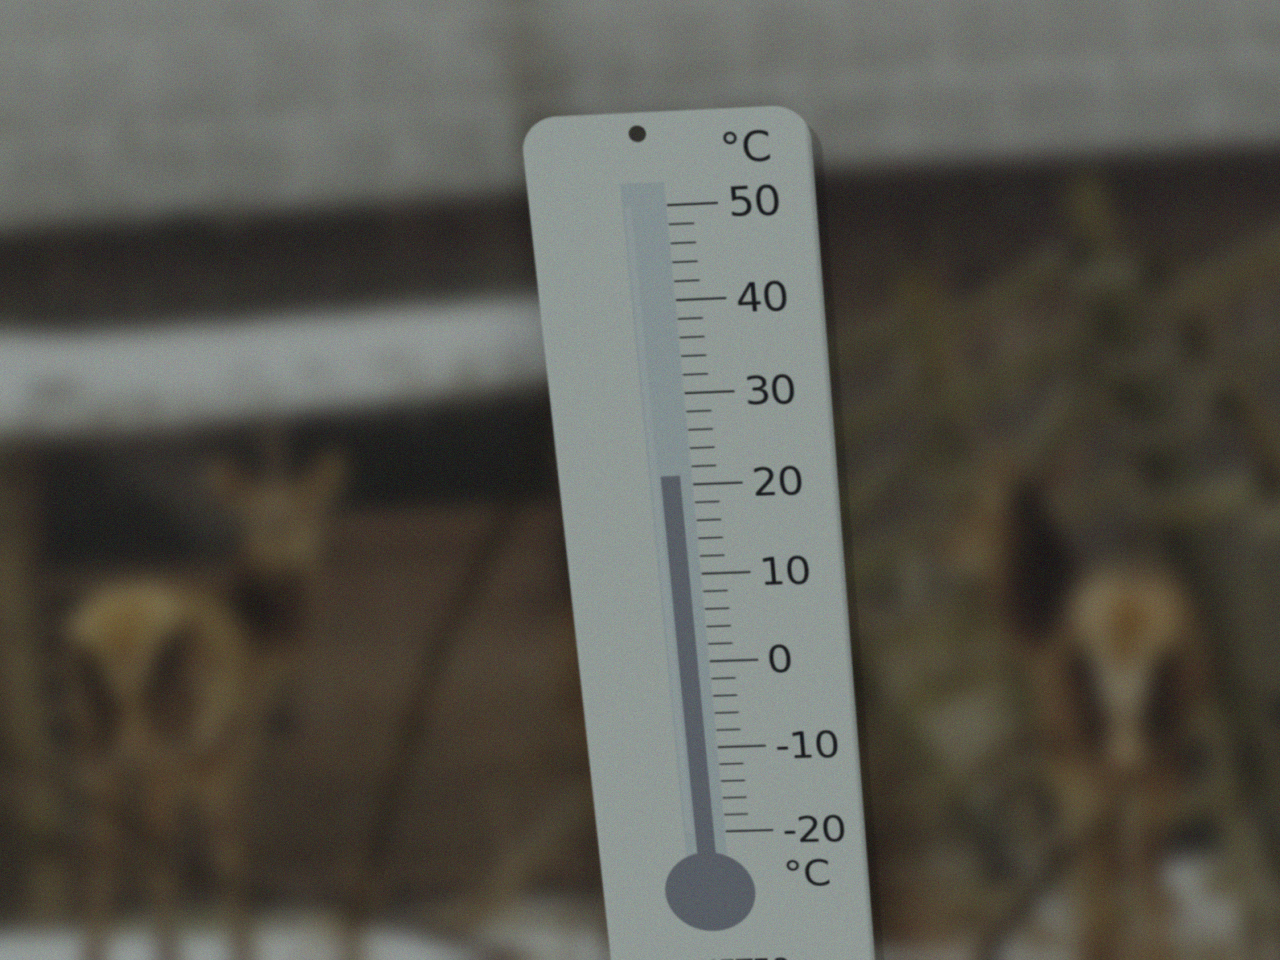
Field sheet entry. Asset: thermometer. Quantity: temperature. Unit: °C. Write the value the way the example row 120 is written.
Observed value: 21
